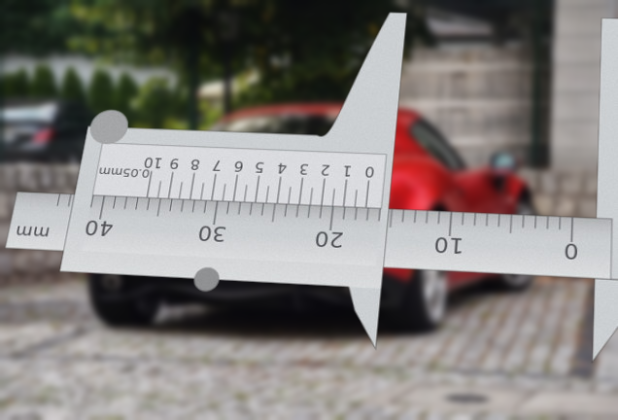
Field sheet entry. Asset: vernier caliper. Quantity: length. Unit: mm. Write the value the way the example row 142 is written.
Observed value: 17.2
